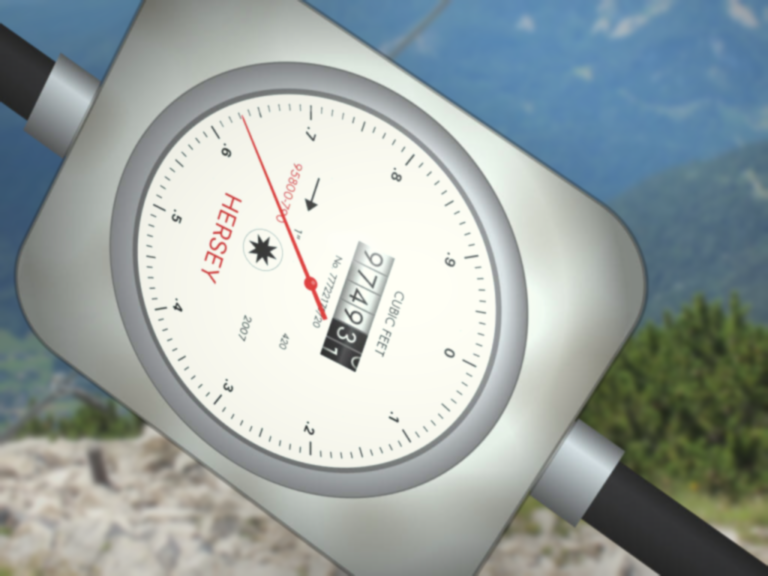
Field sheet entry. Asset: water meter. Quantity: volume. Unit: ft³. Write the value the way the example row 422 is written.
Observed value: 974930.63
